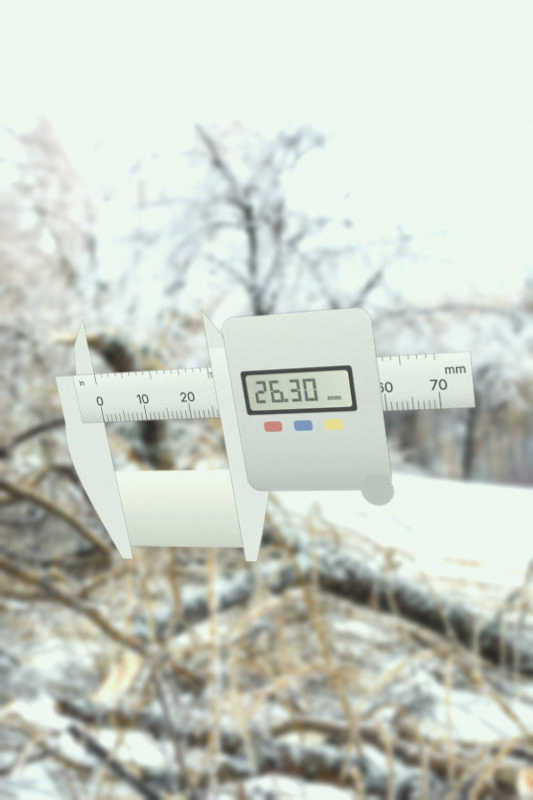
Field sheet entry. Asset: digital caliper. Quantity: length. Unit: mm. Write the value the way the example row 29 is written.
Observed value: 26.30
